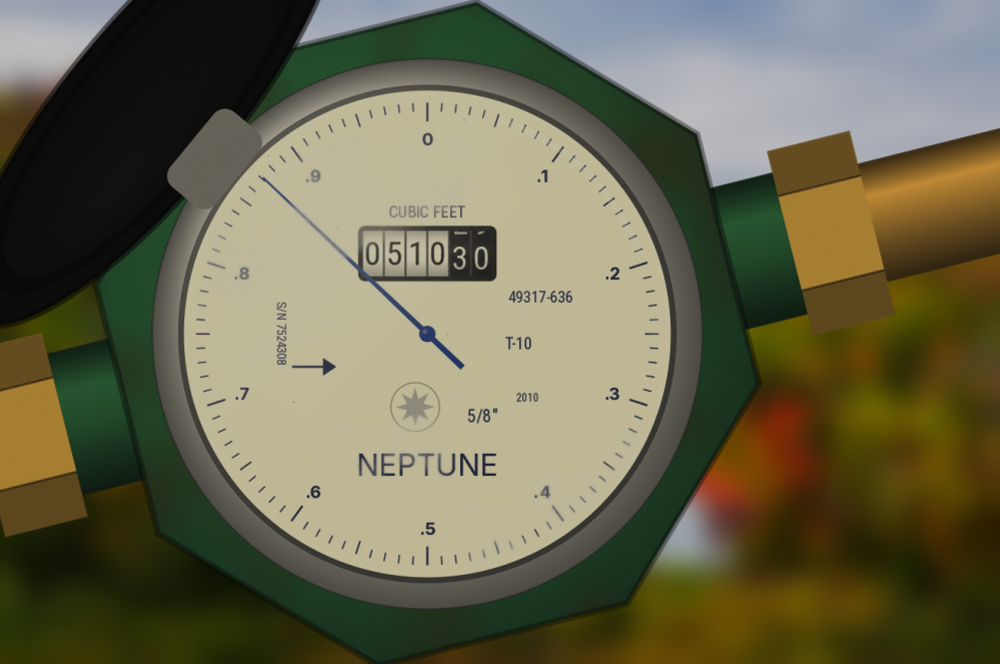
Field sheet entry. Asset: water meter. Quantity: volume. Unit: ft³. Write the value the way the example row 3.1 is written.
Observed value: 51029.87
